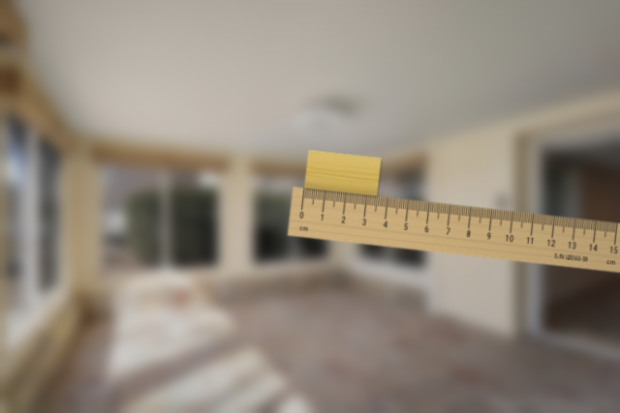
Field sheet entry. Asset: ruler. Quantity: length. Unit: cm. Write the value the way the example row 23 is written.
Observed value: 3.5
